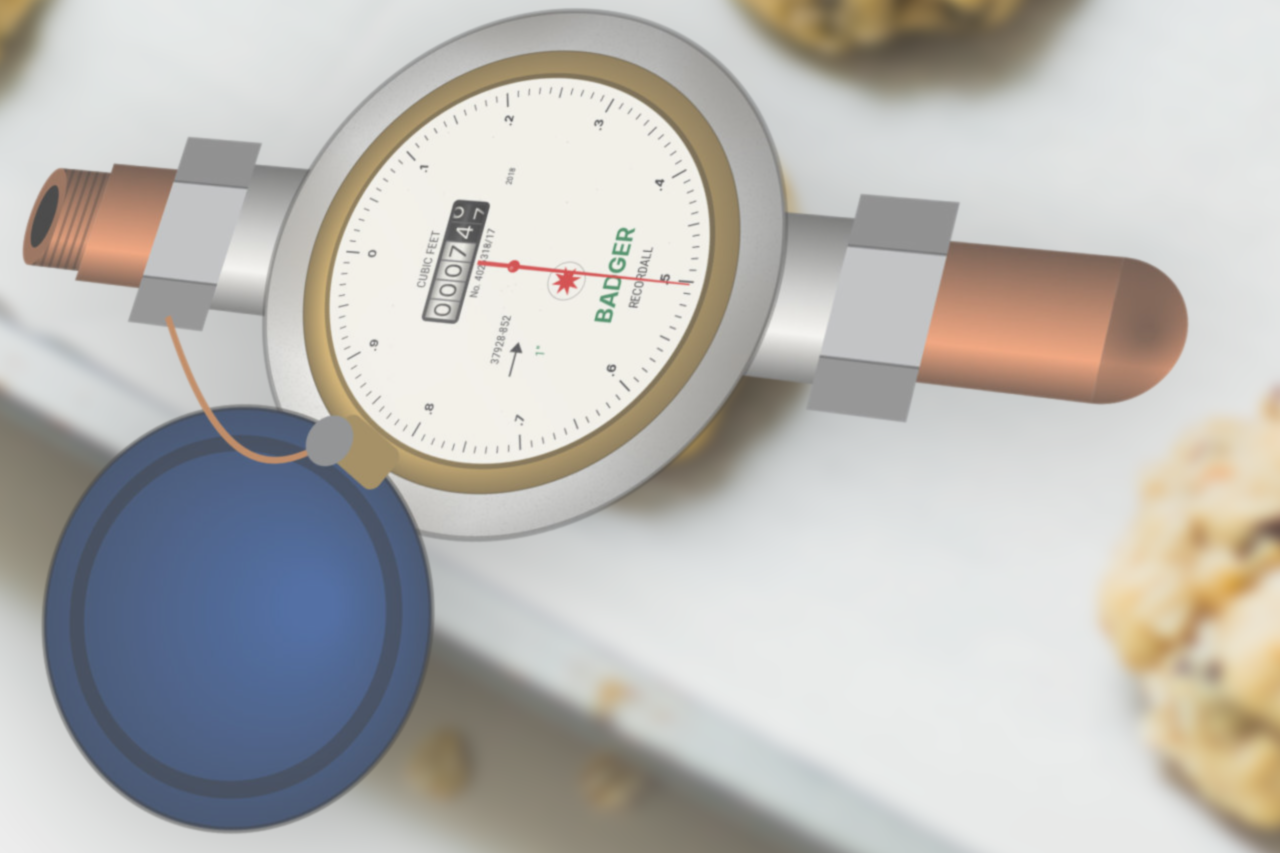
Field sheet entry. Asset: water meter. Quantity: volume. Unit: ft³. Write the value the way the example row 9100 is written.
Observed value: 746.50
